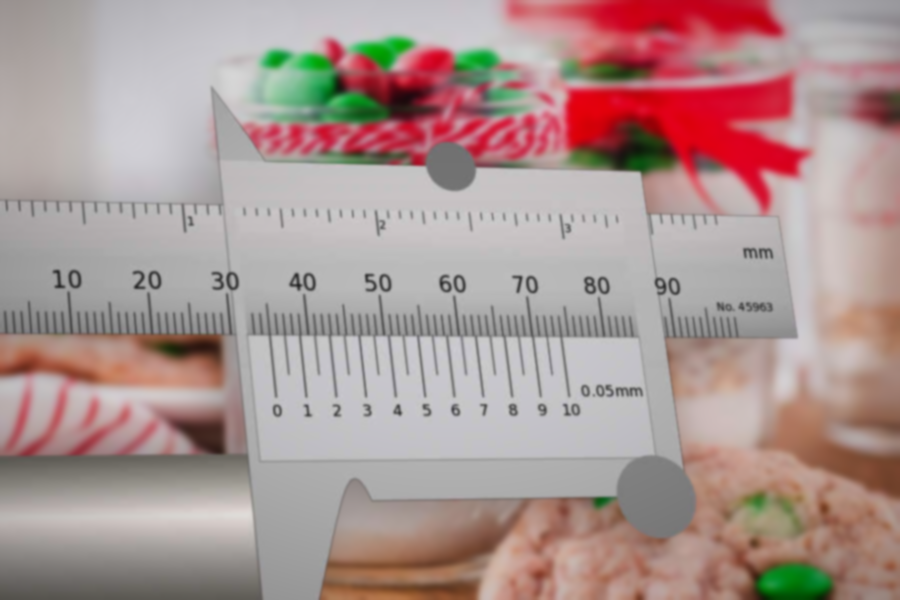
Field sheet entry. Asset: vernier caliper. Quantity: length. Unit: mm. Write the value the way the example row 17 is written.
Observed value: 35.0
